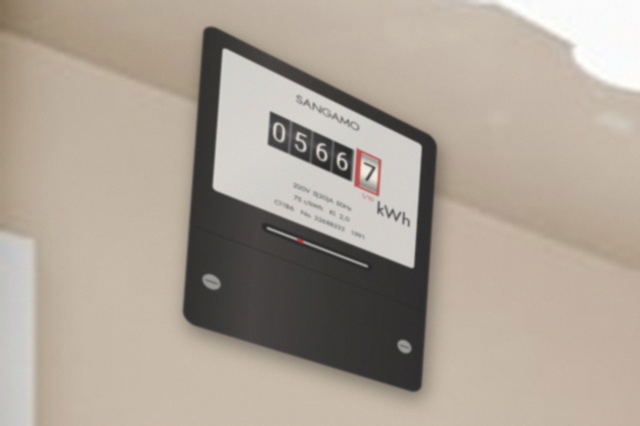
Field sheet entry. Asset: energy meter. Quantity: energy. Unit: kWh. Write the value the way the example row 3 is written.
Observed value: 566.7
